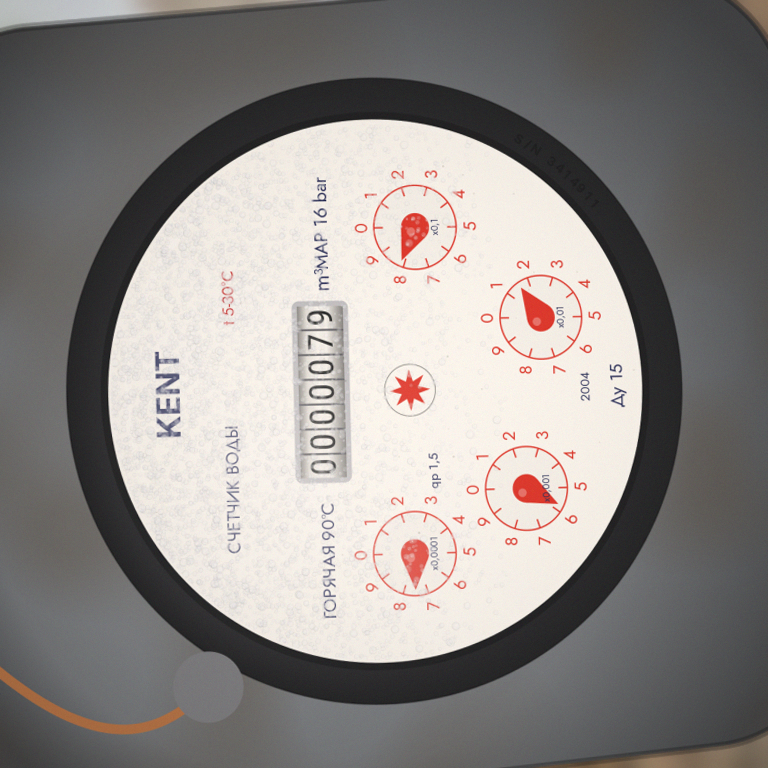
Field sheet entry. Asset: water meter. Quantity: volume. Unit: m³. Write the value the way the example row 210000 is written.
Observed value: 79.8157
